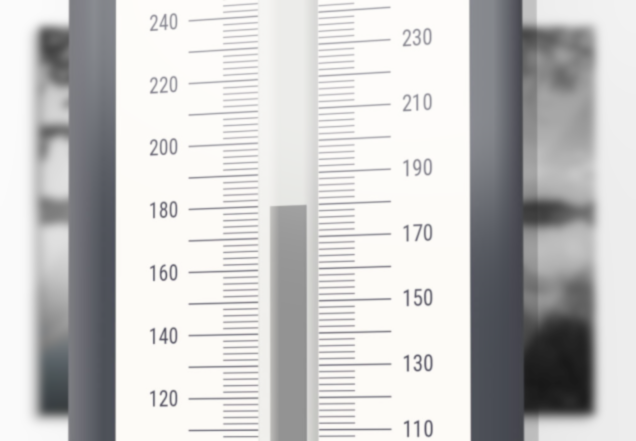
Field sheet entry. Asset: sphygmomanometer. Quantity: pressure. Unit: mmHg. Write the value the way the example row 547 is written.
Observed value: 180
